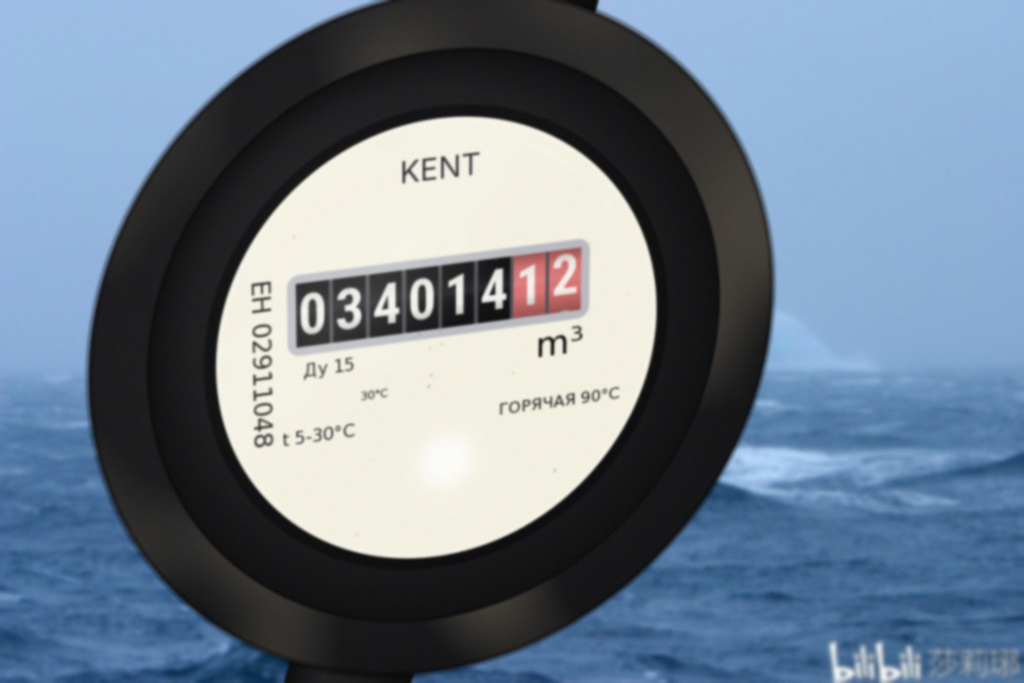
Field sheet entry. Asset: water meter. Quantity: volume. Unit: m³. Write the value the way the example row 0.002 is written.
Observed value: 34014.12
